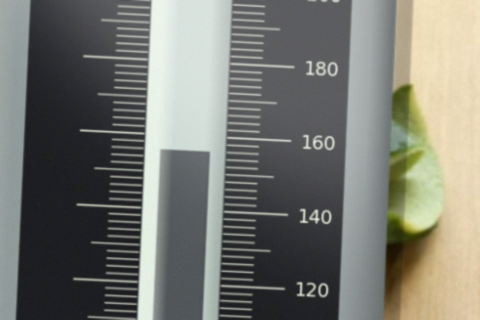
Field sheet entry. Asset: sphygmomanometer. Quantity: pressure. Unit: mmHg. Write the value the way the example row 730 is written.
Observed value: 156
